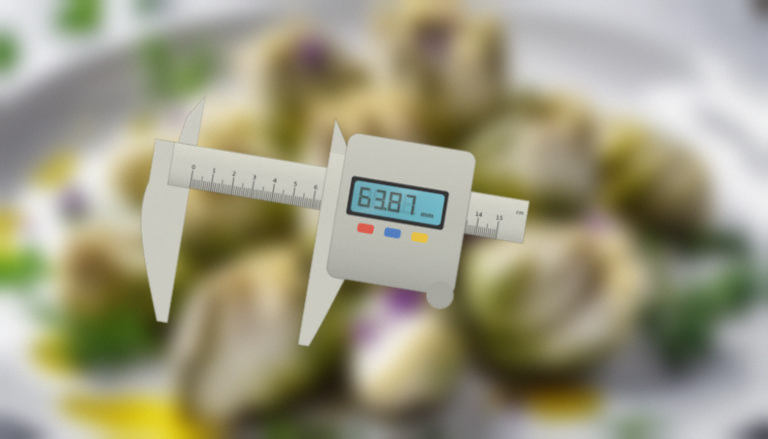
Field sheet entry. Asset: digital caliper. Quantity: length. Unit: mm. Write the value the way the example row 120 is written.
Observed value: 63.87
